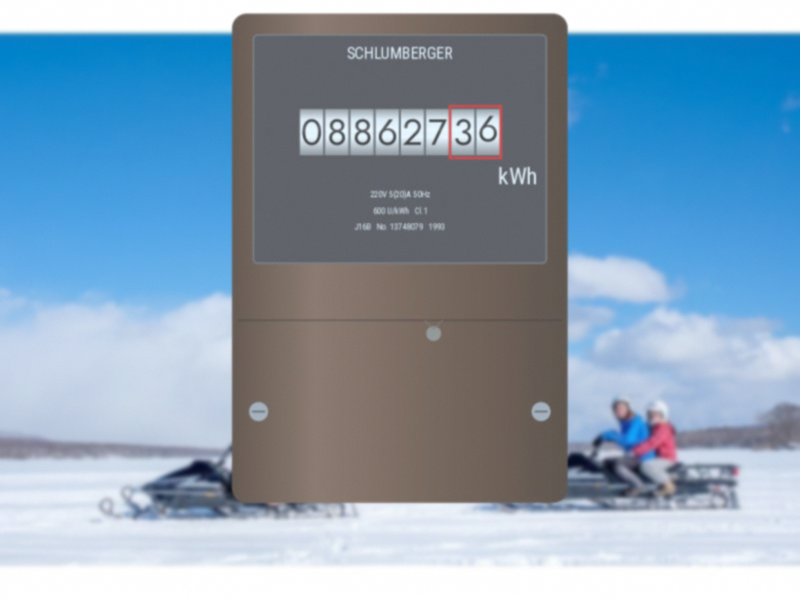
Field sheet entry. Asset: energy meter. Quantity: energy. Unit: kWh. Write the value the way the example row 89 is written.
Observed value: 88627.36
